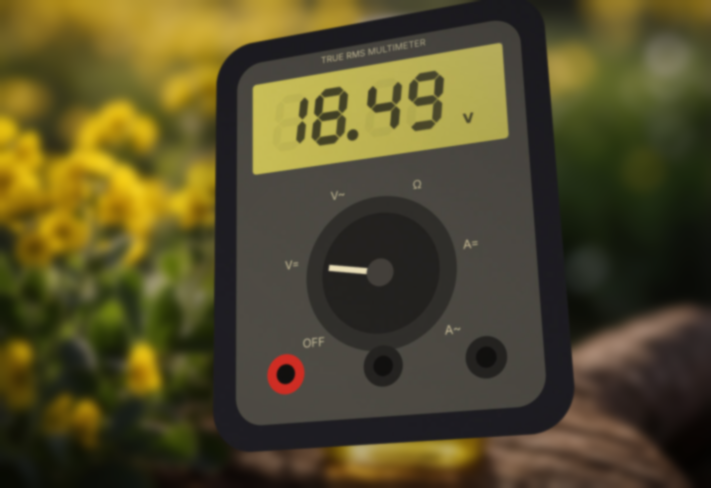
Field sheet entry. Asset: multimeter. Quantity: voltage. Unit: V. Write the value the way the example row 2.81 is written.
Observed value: 18.49
